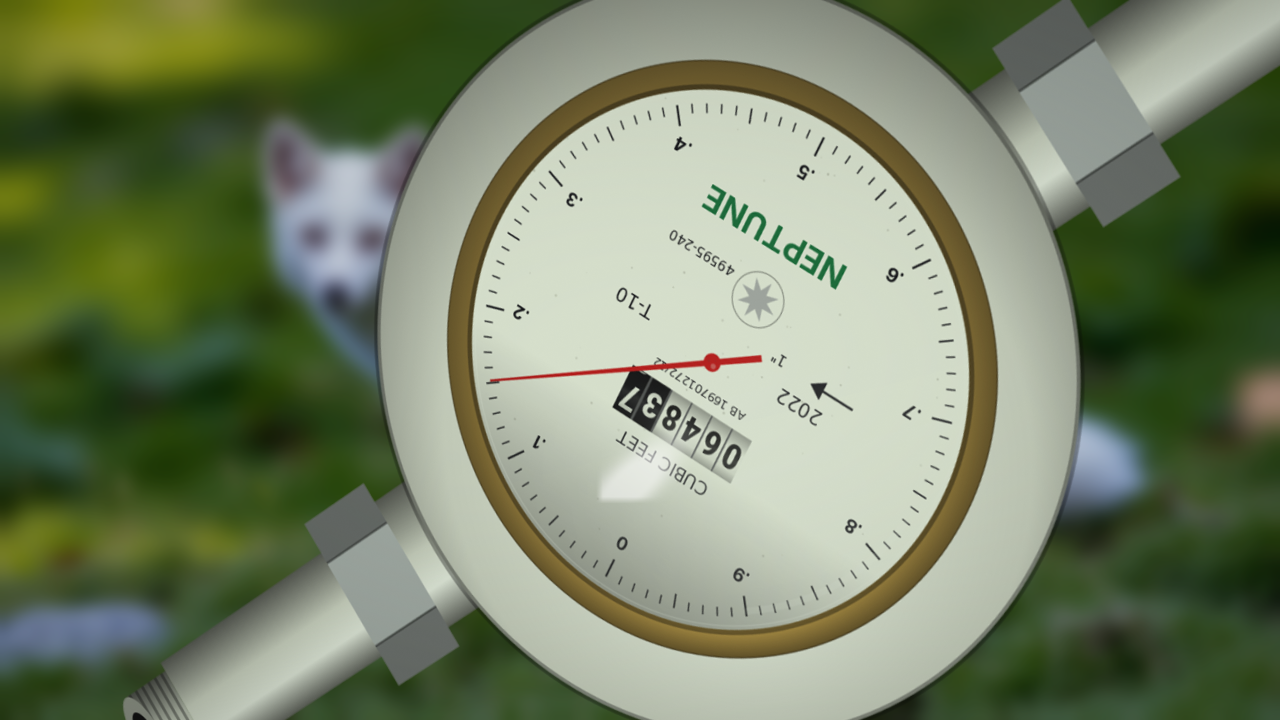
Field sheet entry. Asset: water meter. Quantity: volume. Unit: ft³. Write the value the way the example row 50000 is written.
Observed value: 64837.15
